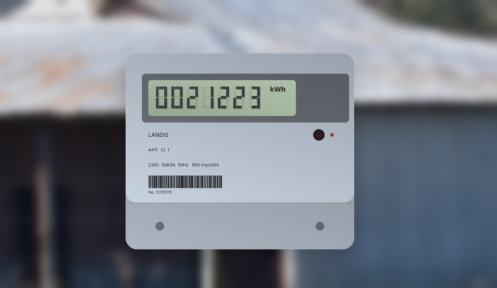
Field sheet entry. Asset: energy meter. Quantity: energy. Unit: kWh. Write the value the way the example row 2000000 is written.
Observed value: 21223
